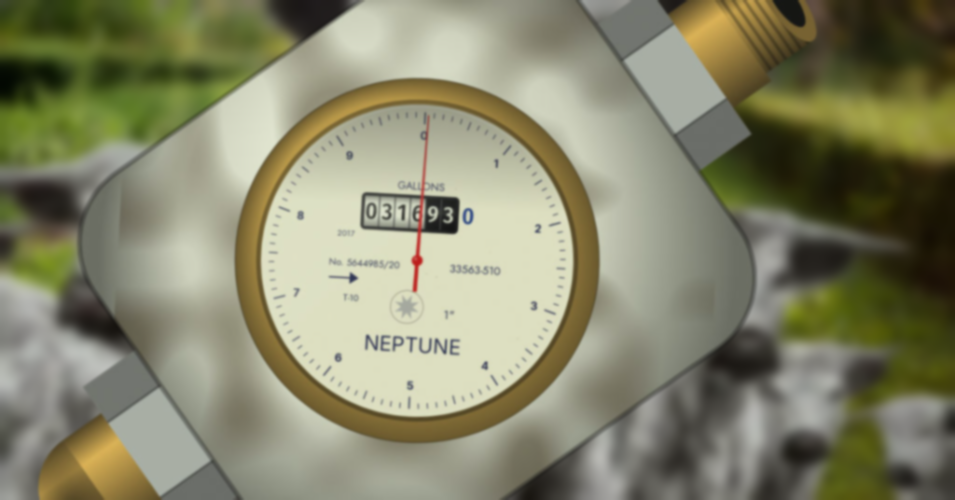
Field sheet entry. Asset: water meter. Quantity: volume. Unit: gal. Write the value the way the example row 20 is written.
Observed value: 316930.0
